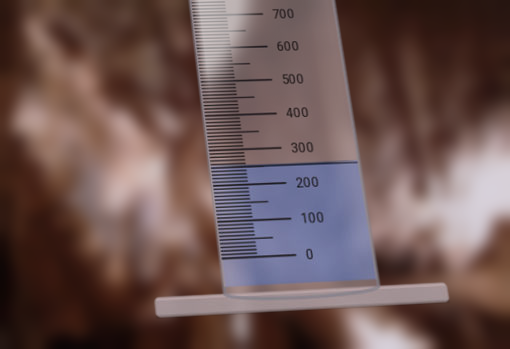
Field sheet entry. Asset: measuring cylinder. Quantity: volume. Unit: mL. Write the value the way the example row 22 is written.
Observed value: 250
